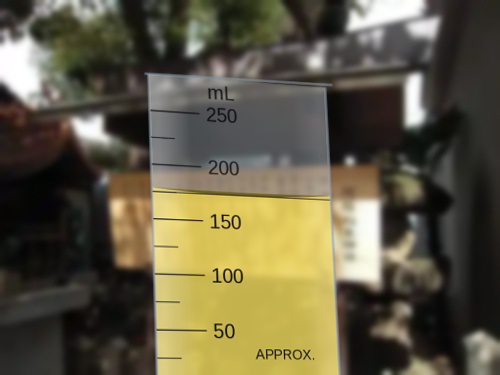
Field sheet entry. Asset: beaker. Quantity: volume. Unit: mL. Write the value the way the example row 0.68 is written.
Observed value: 175
